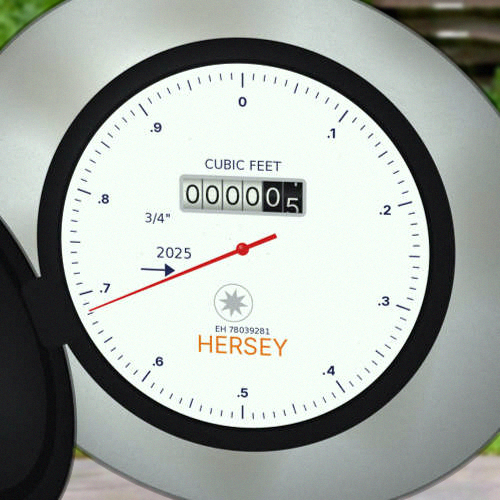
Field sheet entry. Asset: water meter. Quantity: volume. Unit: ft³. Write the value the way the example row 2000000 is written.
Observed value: 4.68
